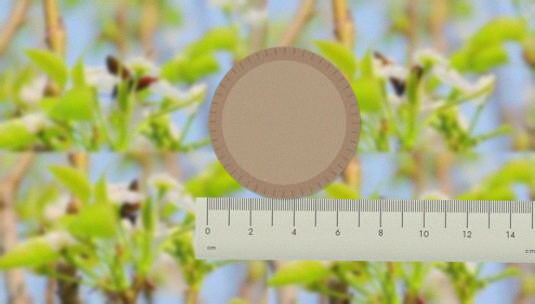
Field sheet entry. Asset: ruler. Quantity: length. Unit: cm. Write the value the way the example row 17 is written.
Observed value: 7
